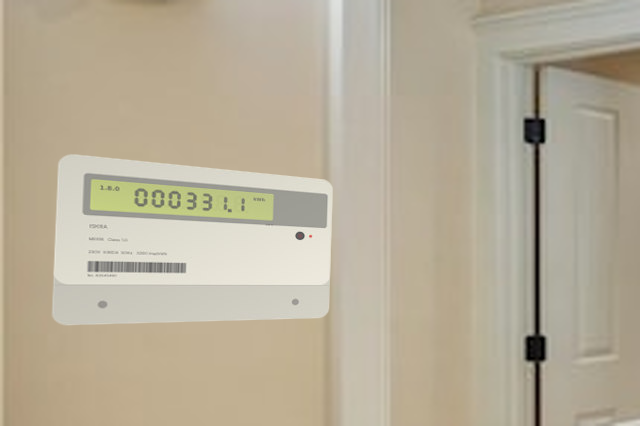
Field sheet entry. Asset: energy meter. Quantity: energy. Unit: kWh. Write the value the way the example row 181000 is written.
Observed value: 331.1
